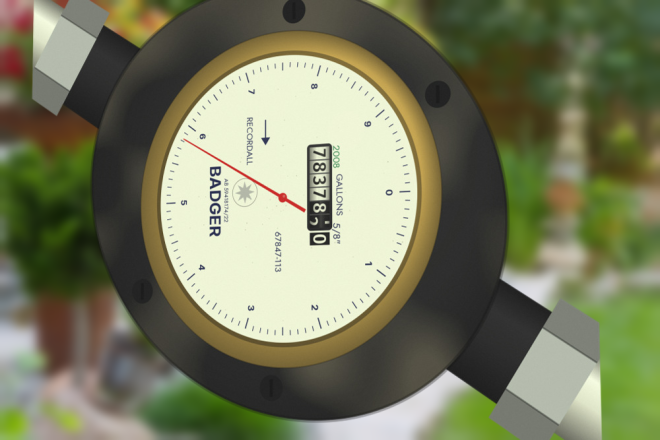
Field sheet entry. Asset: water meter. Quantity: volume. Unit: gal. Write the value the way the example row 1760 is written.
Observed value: 7837815.8
